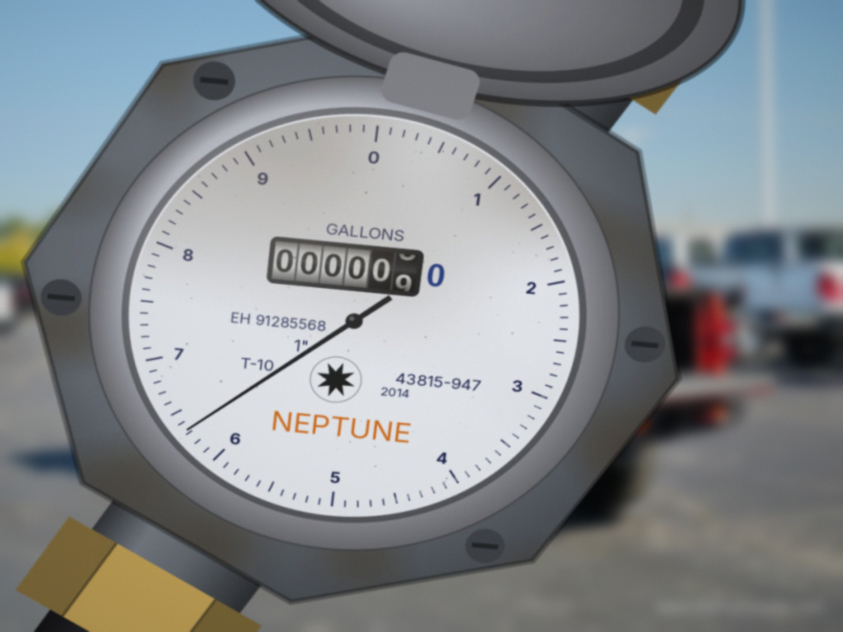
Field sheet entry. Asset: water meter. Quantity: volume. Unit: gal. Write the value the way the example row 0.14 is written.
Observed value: 86.3
